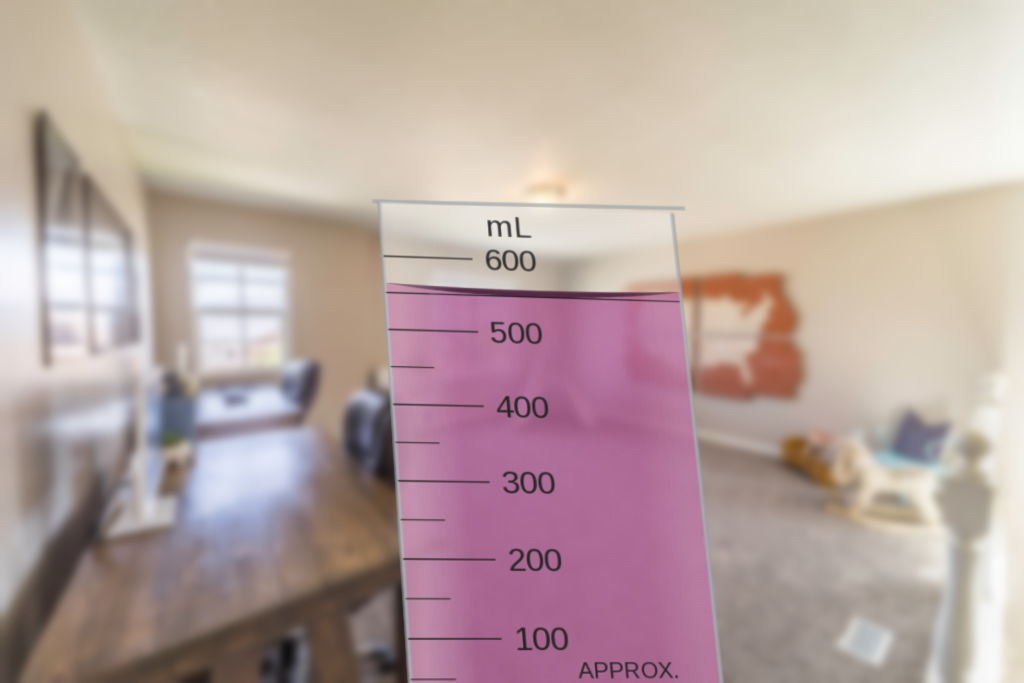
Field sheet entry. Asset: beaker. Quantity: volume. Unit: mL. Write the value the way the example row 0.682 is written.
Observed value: 550
